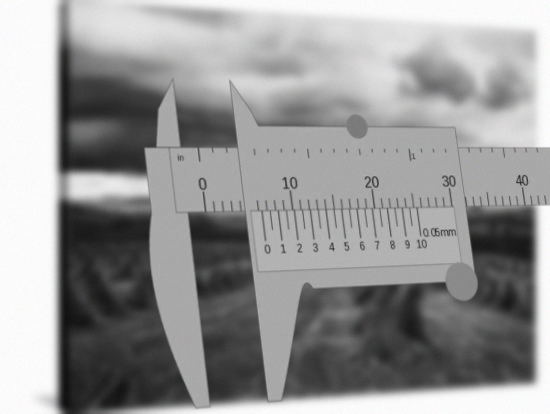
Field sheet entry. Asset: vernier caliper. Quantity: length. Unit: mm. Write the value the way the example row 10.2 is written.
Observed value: 6.4
